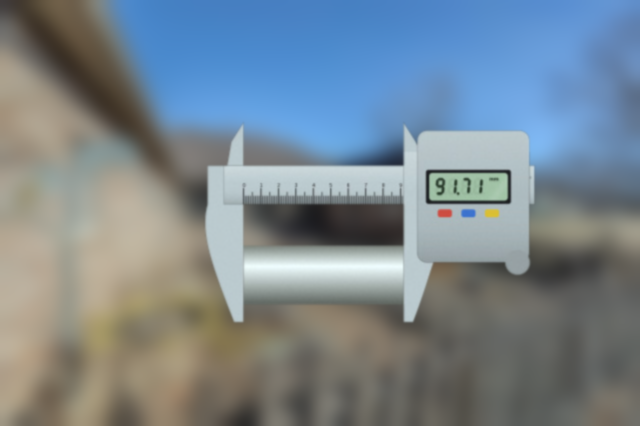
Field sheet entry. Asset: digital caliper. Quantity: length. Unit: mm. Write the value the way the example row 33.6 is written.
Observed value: 91.71
